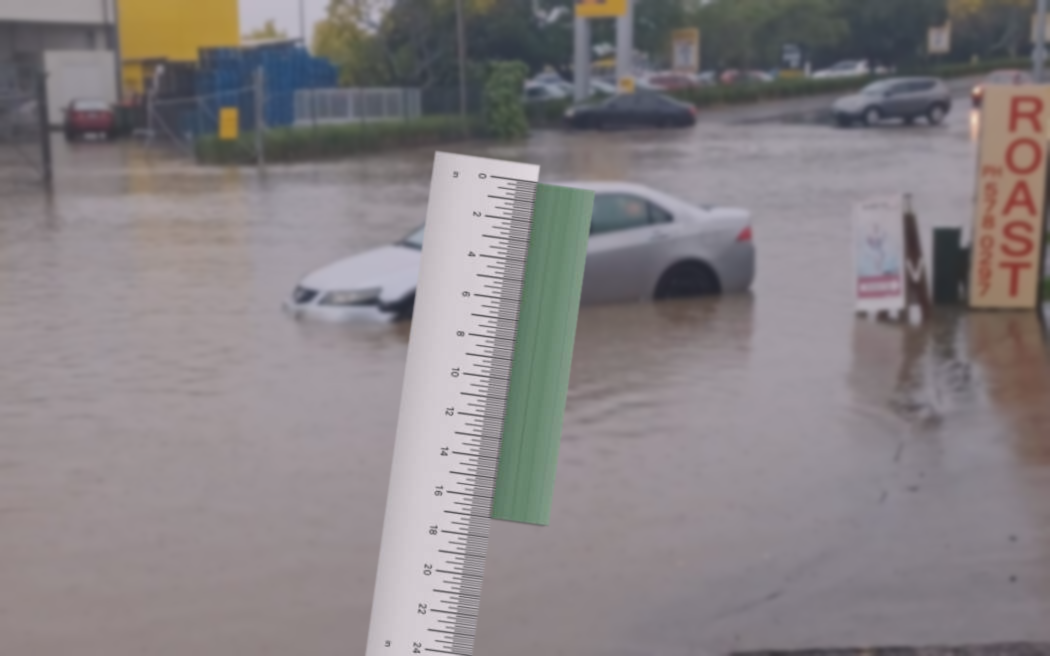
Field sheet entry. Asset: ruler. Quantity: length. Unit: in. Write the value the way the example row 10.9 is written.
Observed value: 17
